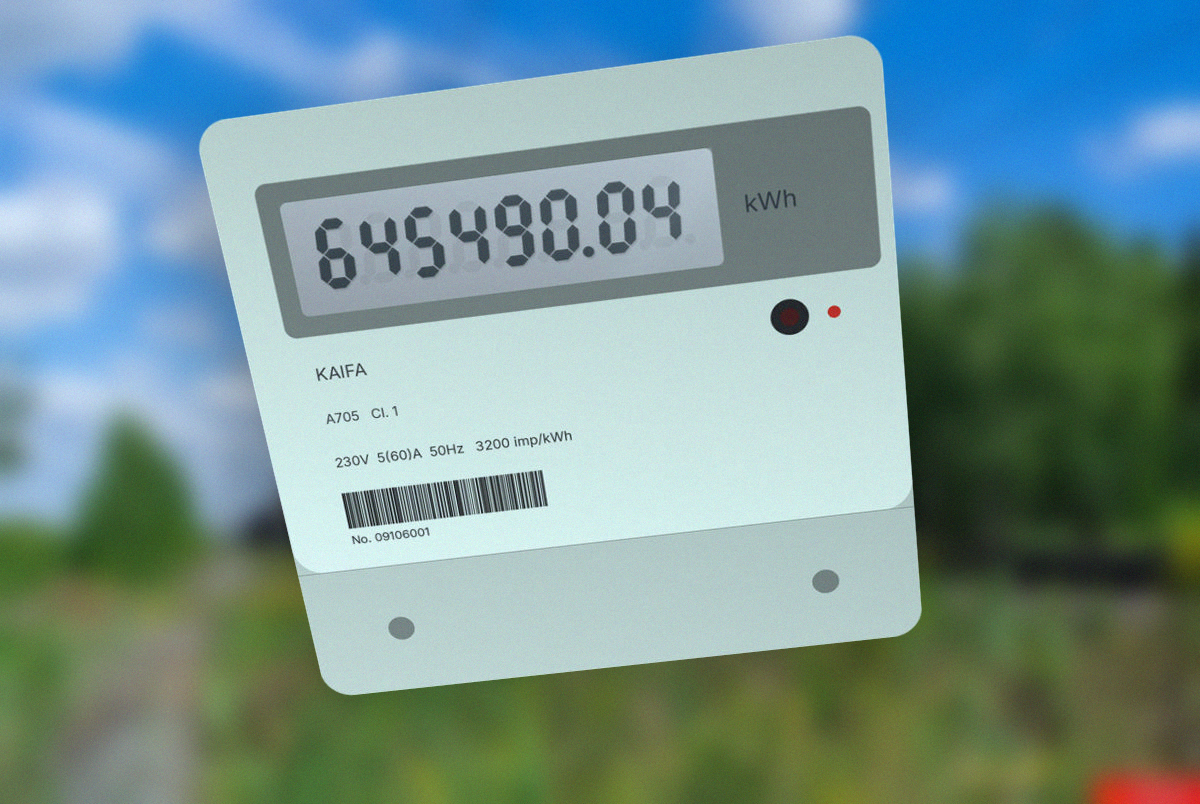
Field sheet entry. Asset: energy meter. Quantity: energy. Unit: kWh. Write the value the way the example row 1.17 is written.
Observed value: 645490.04
